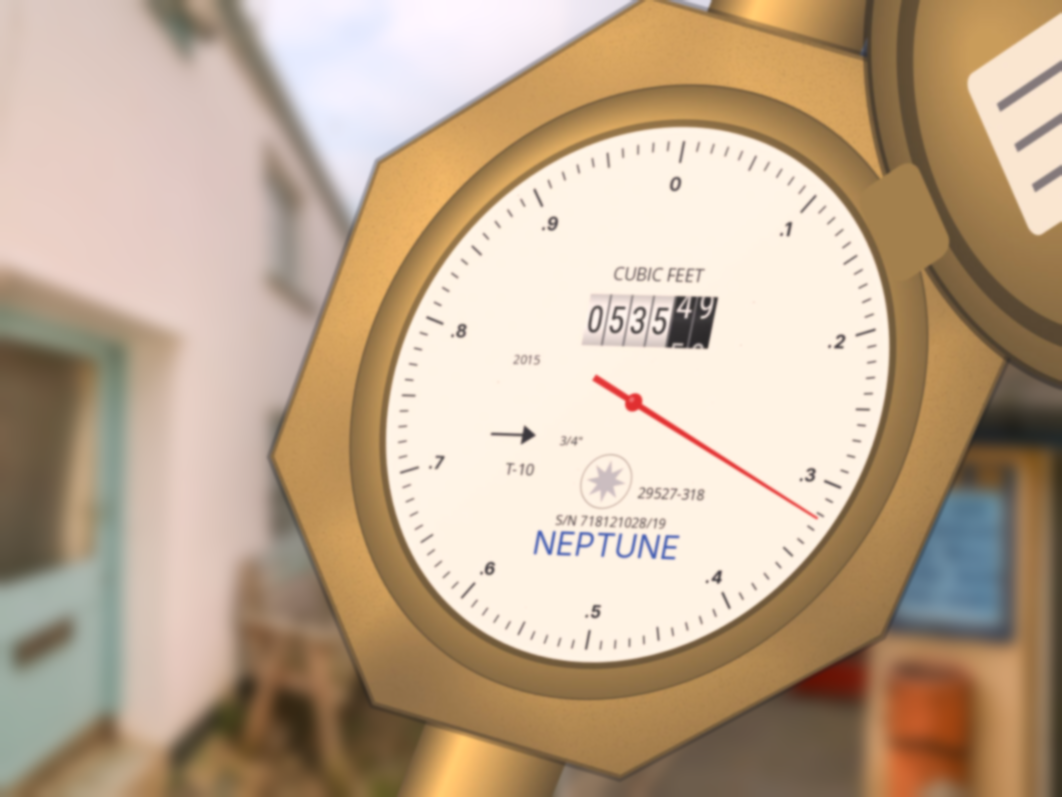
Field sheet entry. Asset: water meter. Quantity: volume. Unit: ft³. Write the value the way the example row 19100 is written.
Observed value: 53549.32
